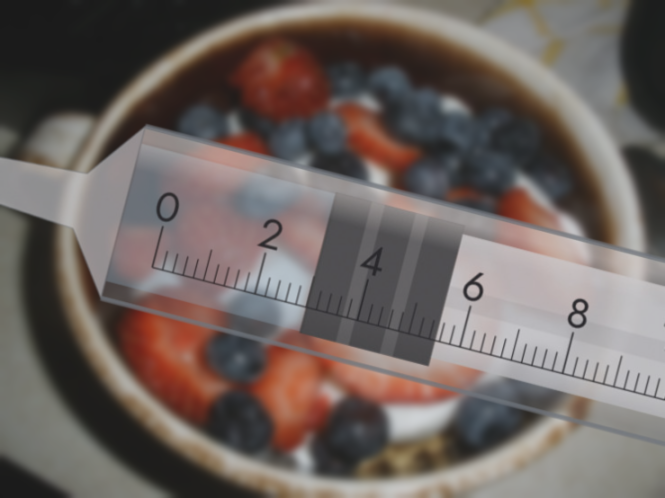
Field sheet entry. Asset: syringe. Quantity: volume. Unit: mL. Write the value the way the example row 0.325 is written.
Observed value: 3
